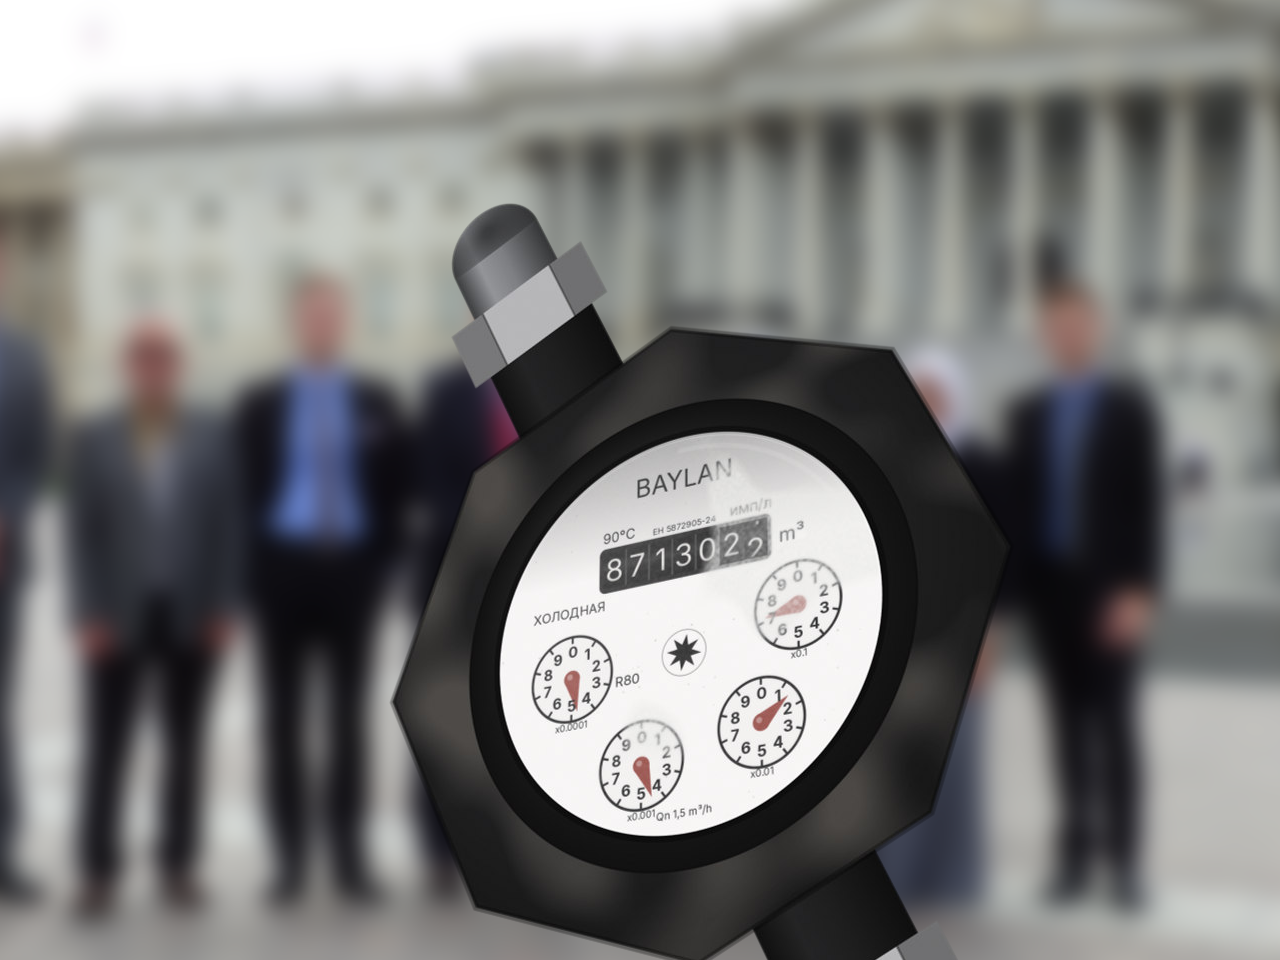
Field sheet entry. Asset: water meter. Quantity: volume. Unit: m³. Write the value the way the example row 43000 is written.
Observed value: 8713021.7144
